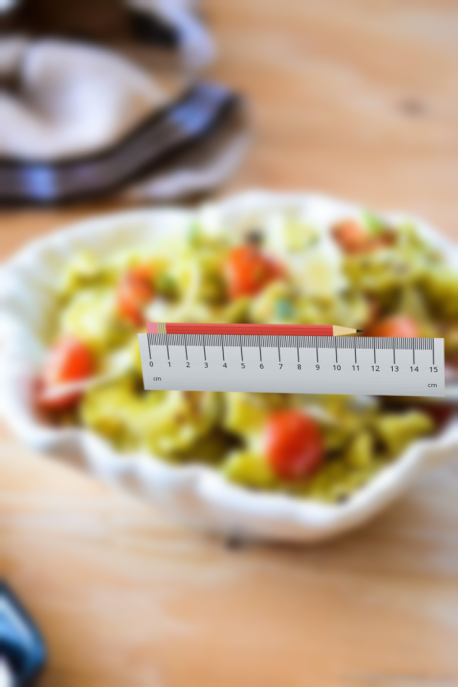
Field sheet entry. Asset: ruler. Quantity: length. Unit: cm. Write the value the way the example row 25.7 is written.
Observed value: 11.5
